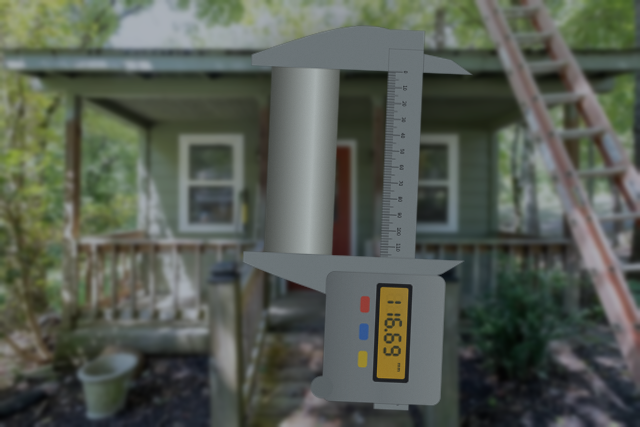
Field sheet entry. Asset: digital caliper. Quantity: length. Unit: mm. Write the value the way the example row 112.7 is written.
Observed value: 116.69
